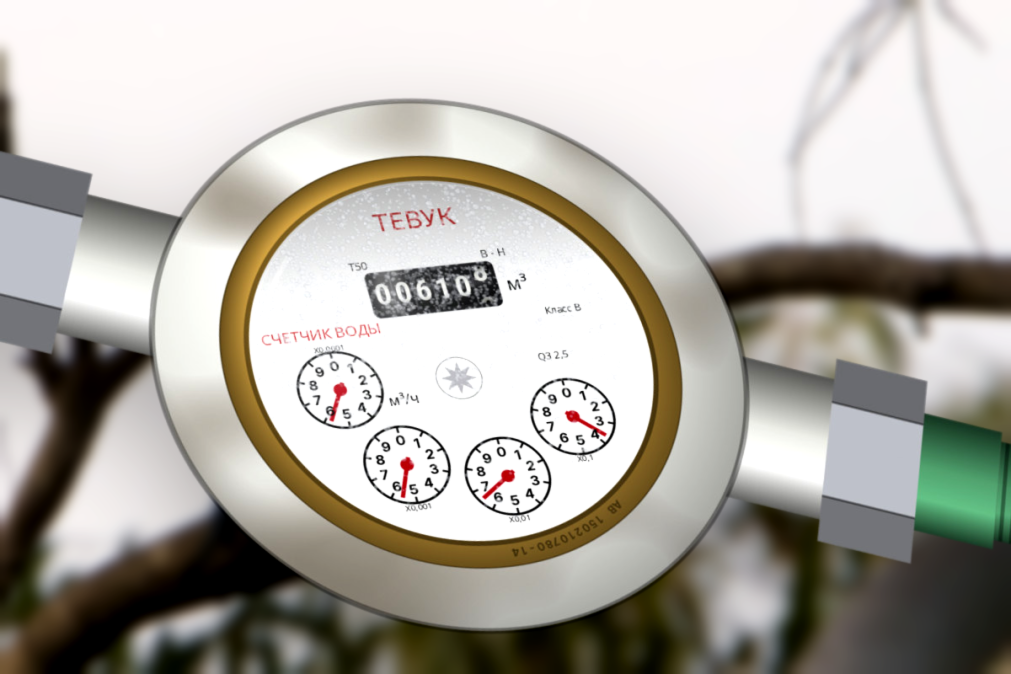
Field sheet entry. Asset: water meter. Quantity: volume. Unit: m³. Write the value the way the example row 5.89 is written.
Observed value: 6108.3655
